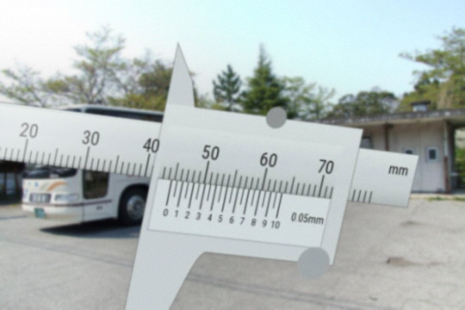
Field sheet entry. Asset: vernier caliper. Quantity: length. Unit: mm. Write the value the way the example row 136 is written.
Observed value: 44.5
